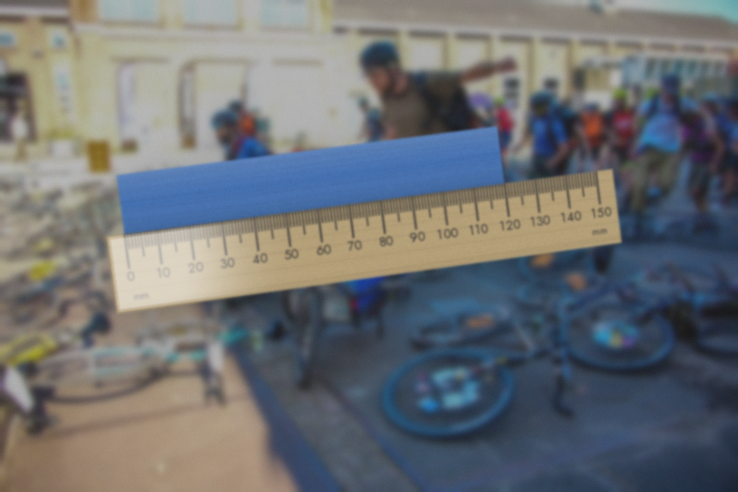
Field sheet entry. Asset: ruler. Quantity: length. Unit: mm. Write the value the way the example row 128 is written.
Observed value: 120
